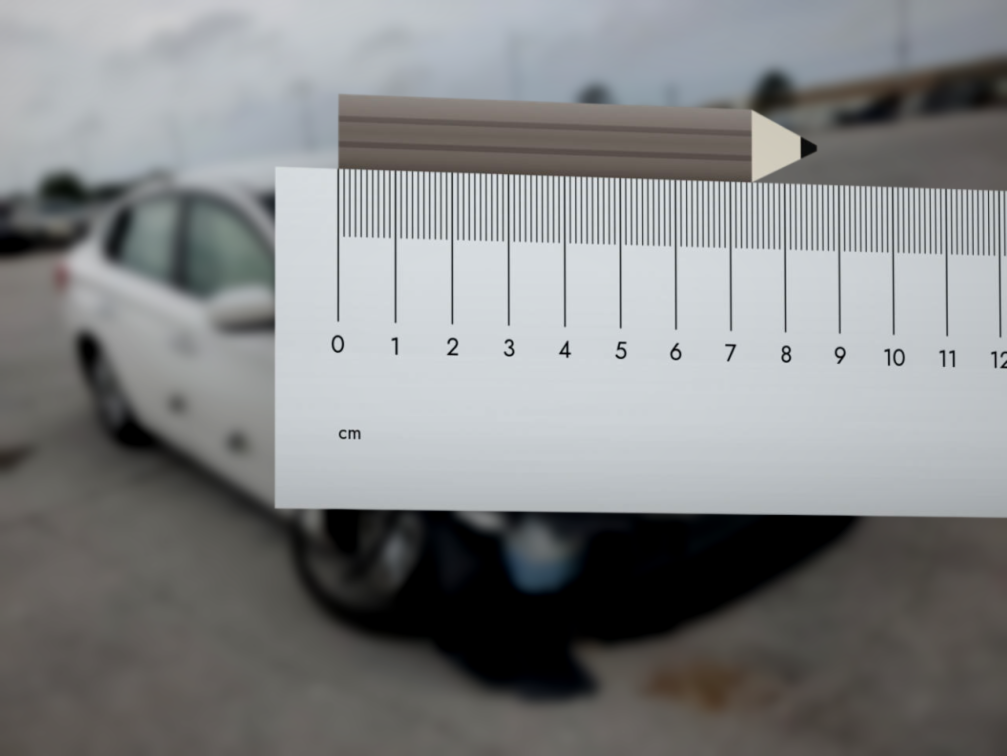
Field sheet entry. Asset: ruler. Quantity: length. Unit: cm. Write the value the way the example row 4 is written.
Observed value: 8.6
